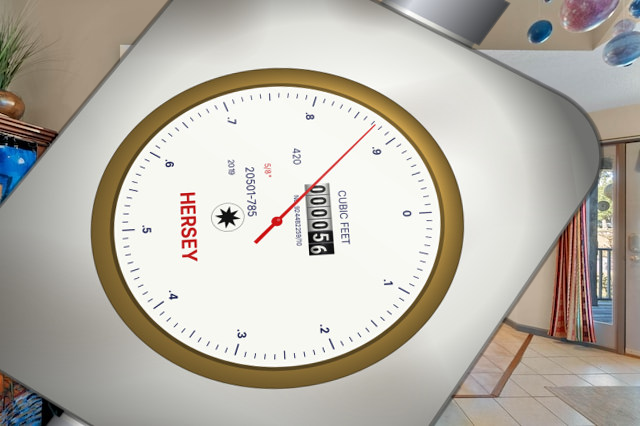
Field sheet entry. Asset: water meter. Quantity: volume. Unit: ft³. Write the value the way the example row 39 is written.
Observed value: 55.87
